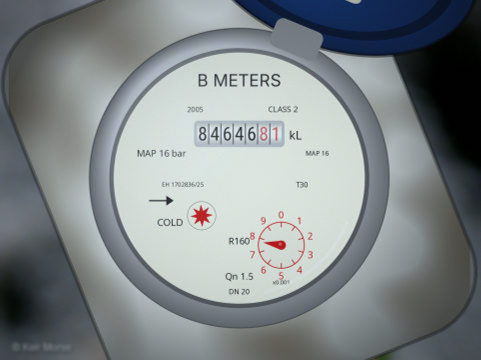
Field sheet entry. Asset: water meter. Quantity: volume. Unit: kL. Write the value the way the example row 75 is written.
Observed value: 84646.817
